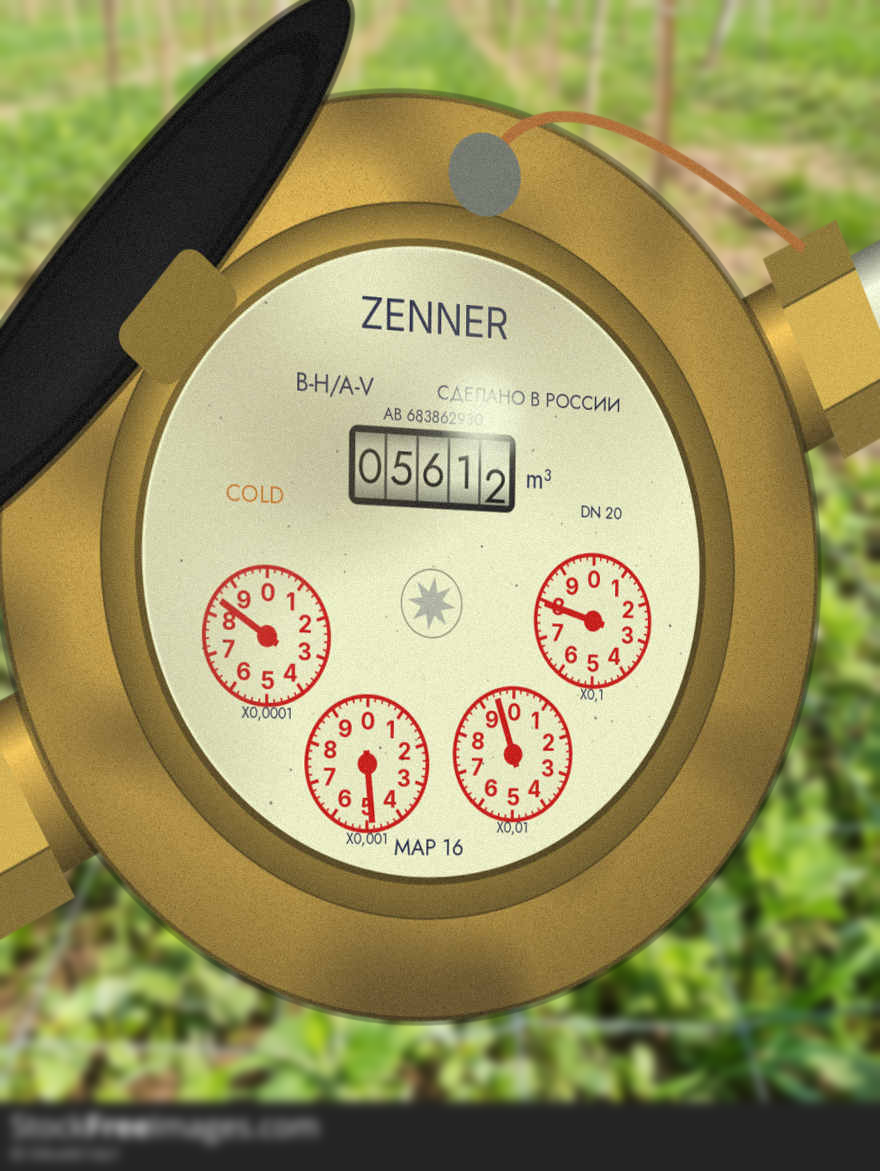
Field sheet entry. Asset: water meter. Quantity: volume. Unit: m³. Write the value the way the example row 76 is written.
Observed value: 5611.7948
